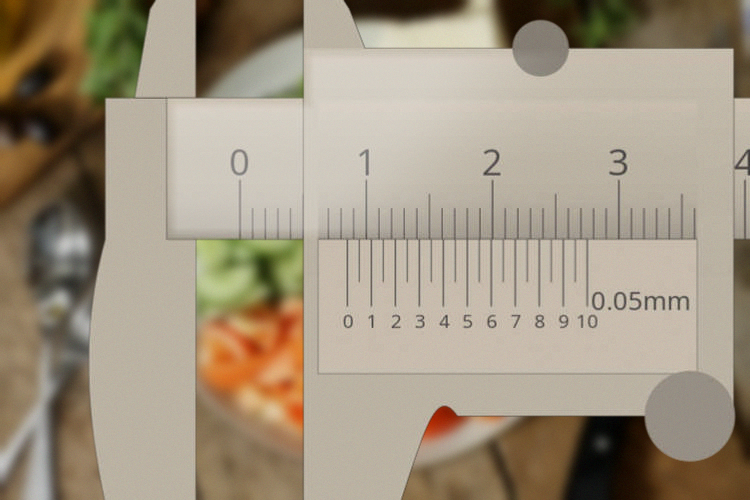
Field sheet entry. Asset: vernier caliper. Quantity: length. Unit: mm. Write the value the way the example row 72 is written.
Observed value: 8.5
